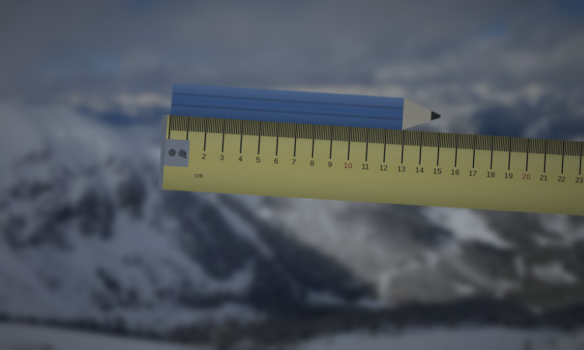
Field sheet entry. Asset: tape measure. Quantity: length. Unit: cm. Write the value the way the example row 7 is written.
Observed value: 15
